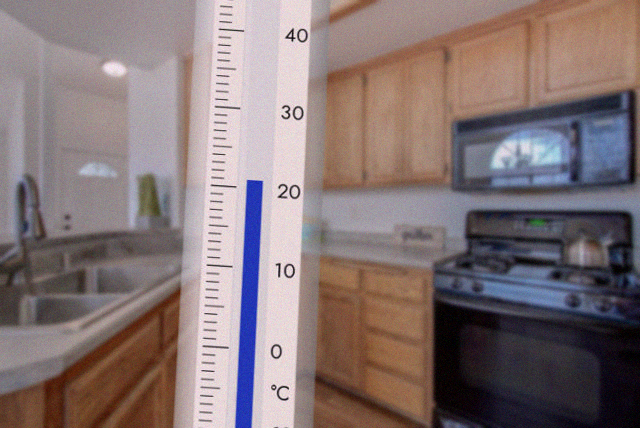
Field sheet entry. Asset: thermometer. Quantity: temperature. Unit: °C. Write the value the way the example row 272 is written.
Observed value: 21
